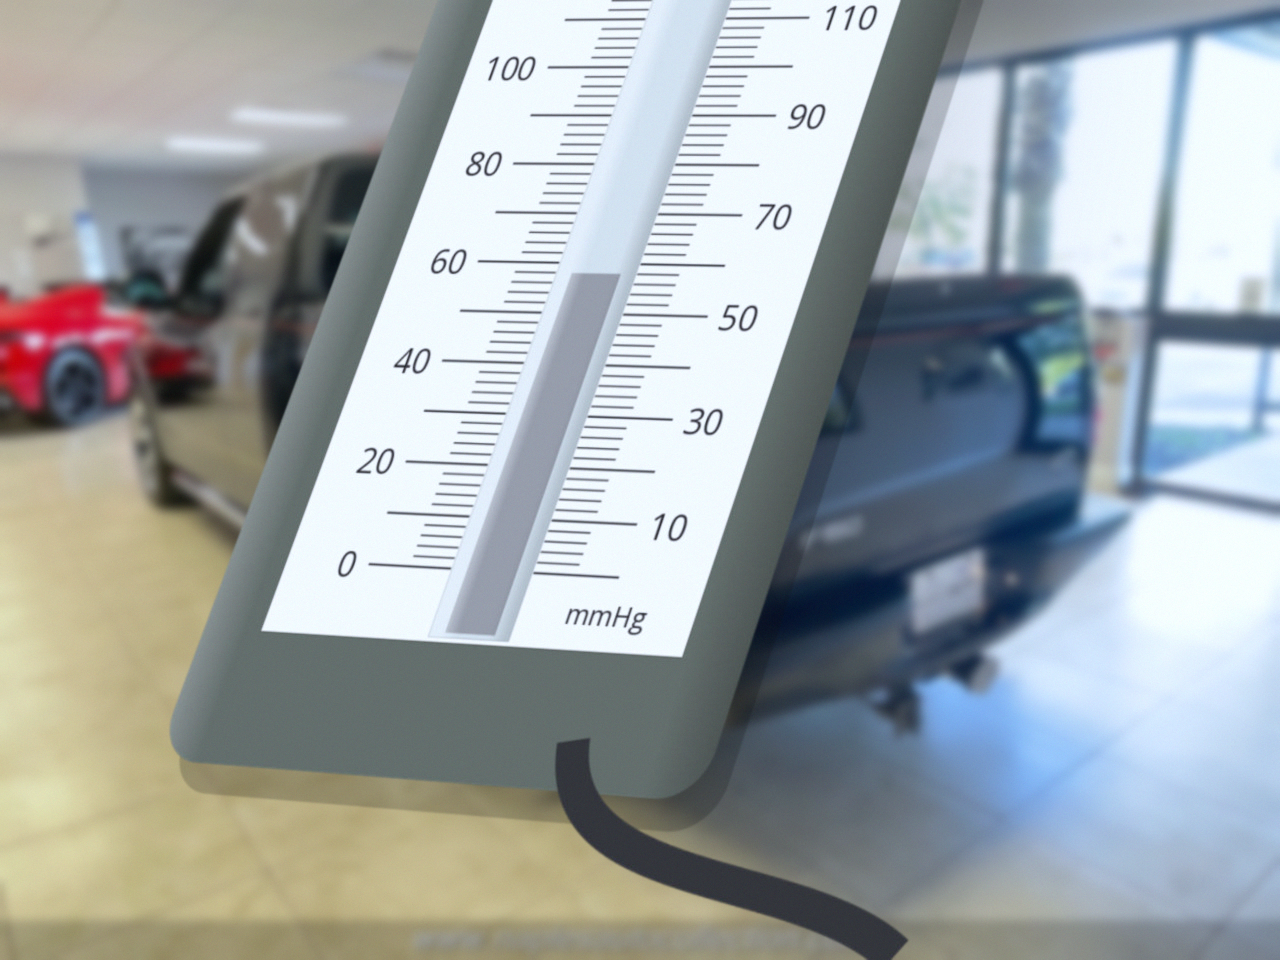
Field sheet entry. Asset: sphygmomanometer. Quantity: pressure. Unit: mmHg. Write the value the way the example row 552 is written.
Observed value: 58
